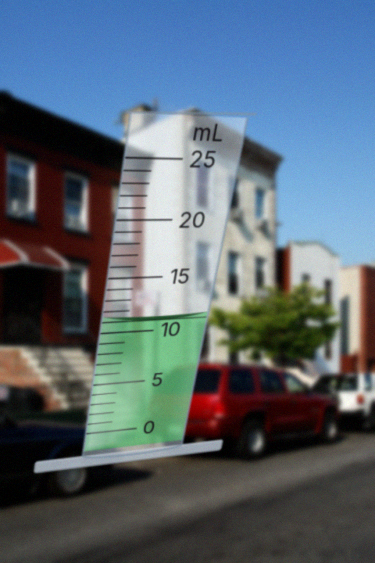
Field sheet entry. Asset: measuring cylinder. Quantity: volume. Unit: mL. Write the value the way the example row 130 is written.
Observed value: 11
